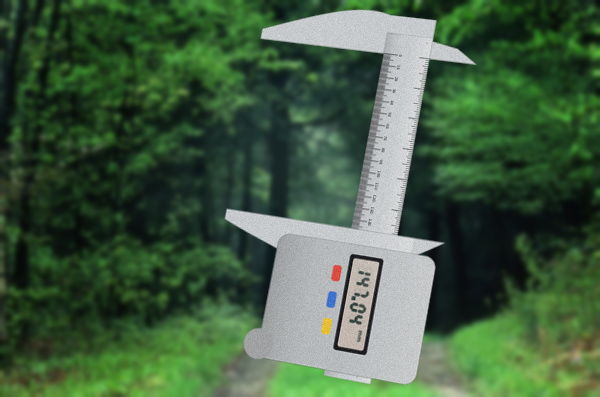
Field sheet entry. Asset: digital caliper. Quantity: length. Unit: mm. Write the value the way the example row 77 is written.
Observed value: 147.04
